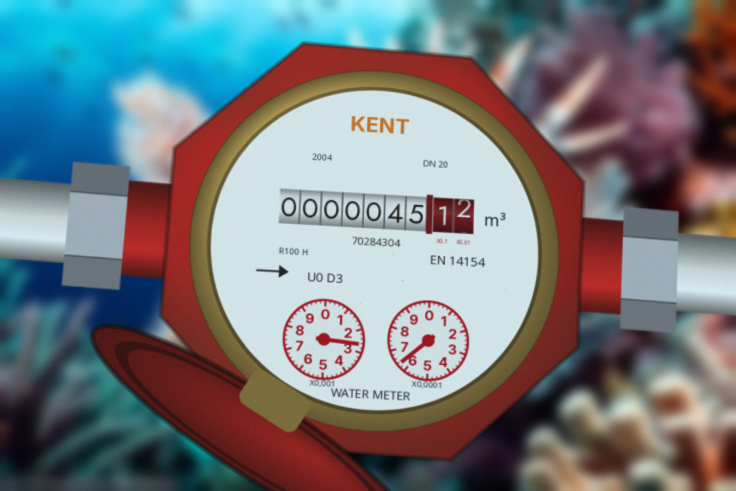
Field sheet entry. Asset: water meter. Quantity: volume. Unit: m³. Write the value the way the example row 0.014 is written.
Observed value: 45.1226
